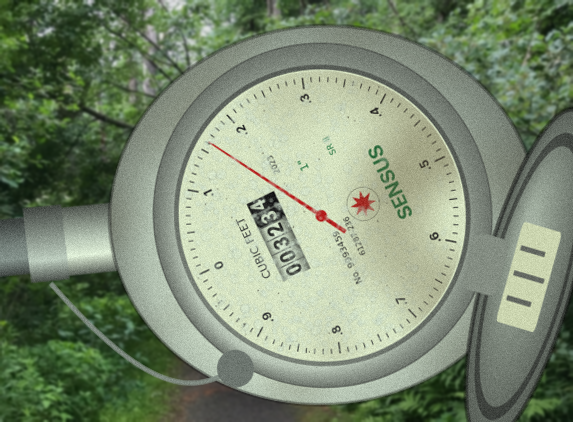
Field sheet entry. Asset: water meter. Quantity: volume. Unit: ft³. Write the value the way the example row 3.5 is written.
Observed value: 3234.16
